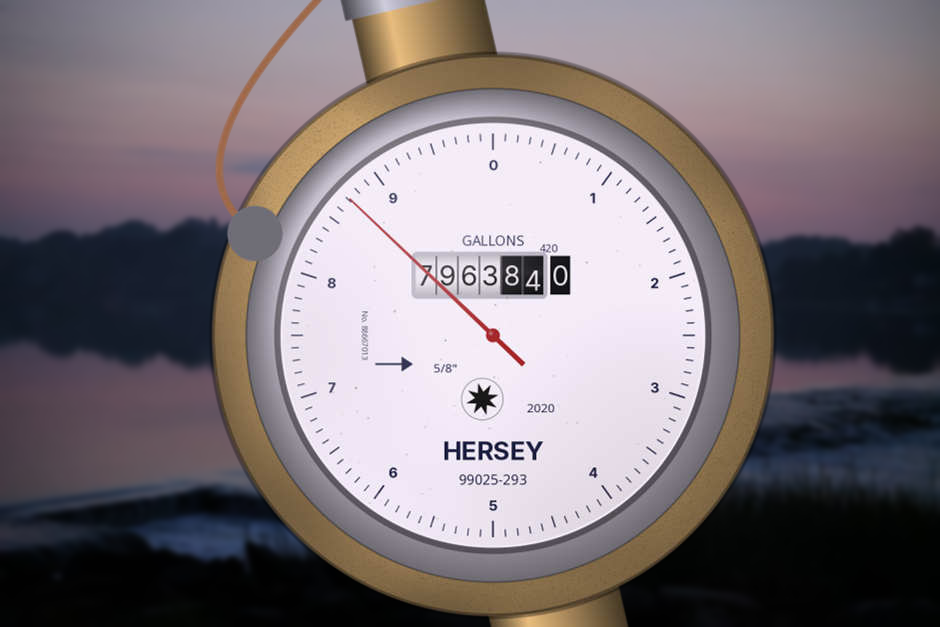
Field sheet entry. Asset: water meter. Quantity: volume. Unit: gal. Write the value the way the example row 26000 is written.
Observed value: 7963838.7
